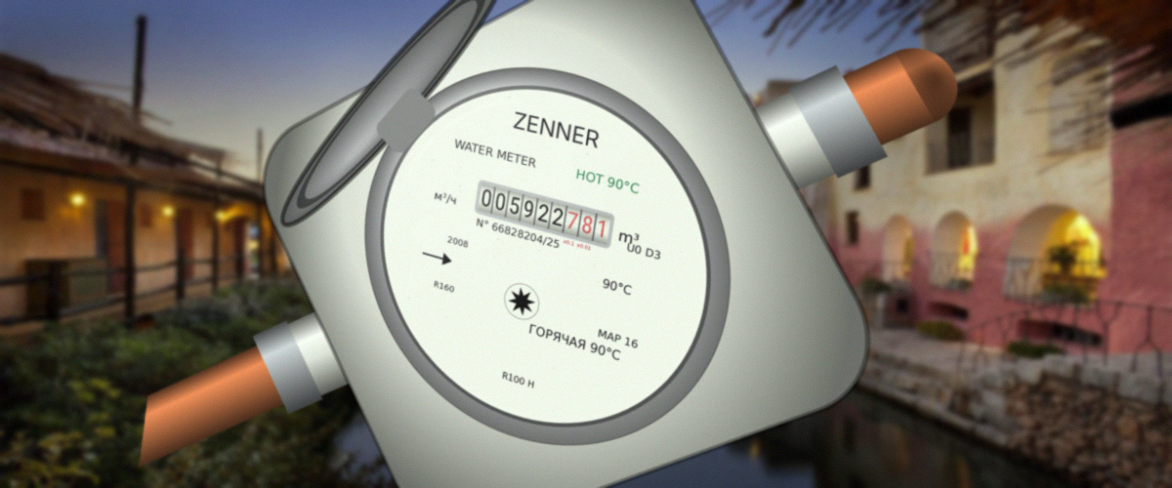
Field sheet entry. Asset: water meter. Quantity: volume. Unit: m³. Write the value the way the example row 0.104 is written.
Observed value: 5922.781
